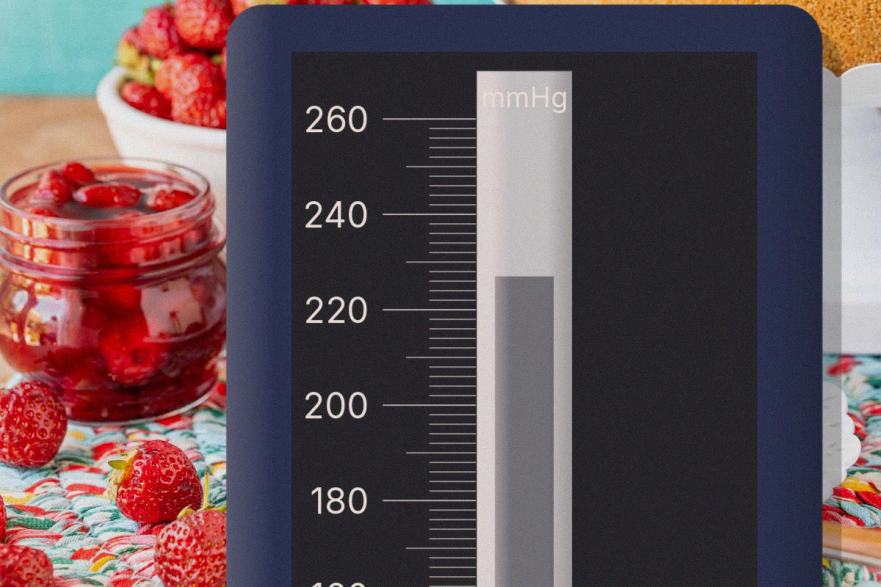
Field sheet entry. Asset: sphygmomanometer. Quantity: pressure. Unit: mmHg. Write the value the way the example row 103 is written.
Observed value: 227
